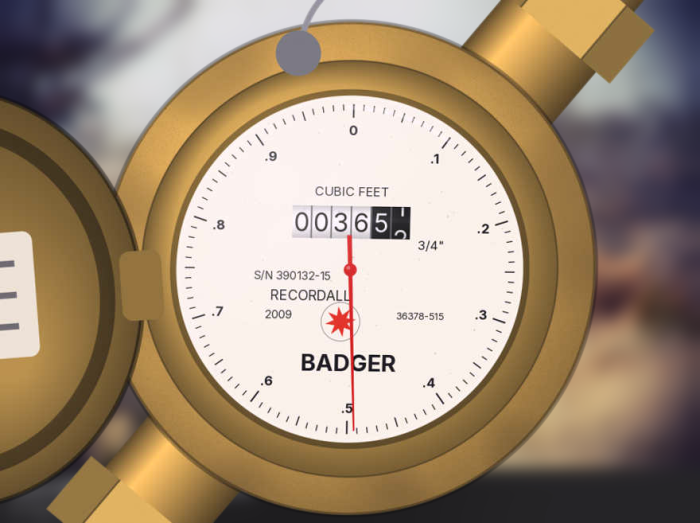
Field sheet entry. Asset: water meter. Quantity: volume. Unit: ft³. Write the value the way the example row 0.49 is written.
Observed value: 3651.49
